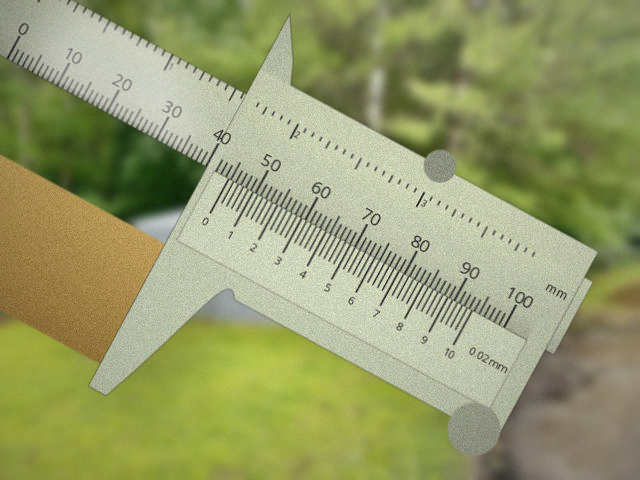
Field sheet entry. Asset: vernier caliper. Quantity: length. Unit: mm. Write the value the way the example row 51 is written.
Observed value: 44.6
